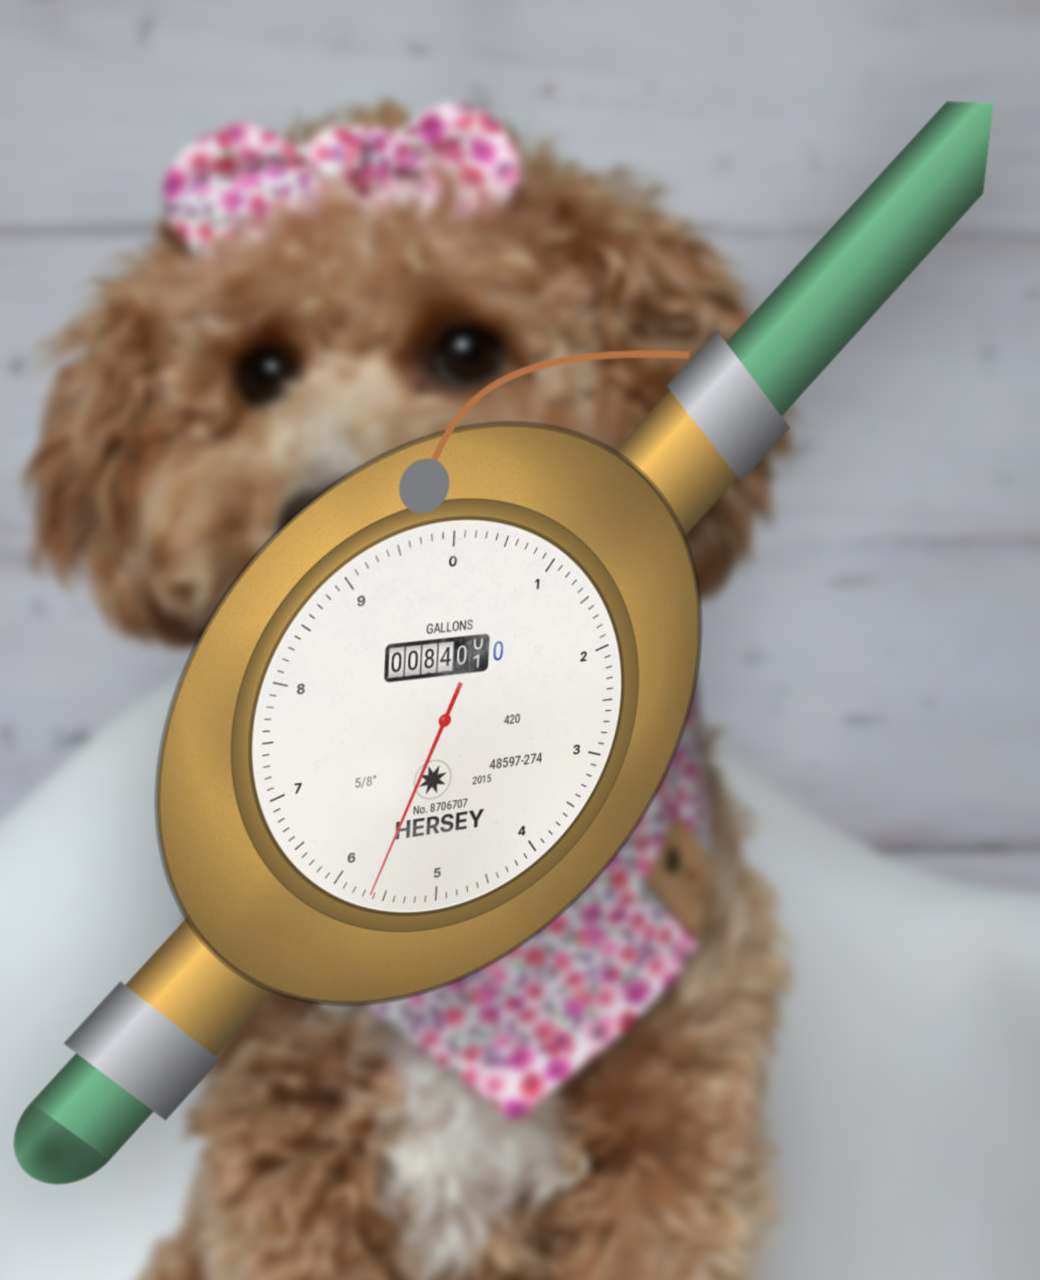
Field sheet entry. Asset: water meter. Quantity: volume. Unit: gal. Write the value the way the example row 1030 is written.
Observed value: 84005.6
